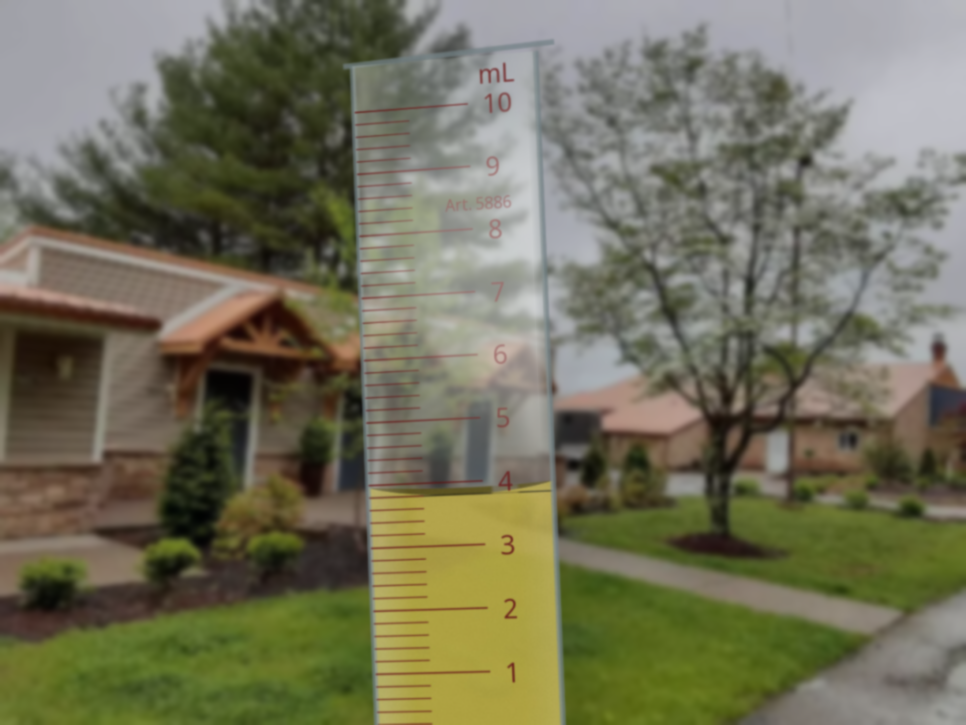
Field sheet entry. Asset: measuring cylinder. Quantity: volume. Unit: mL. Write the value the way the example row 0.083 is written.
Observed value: 3.8
